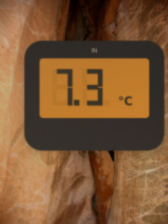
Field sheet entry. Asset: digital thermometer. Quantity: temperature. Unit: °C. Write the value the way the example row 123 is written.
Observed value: 7.3
